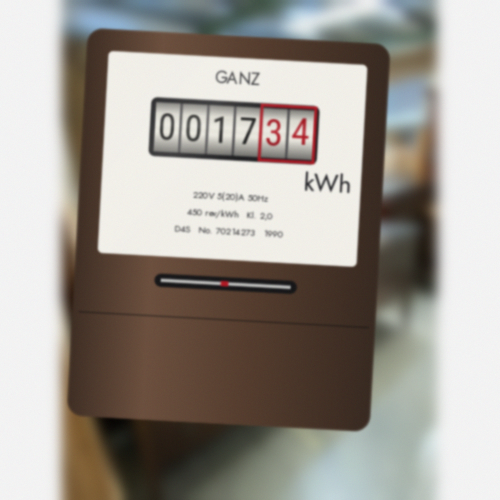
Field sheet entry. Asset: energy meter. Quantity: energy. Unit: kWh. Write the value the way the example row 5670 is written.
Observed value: 17.34
